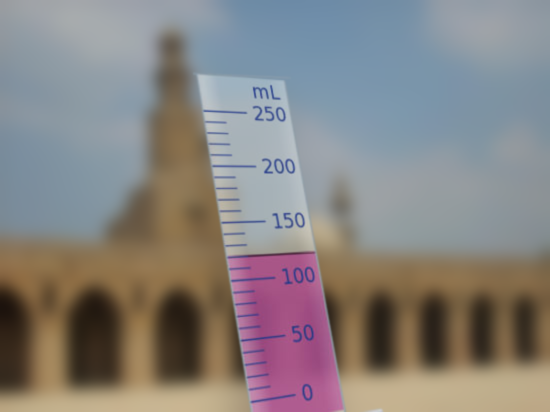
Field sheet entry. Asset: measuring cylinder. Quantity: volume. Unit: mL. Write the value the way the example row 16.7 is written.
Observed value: 120
